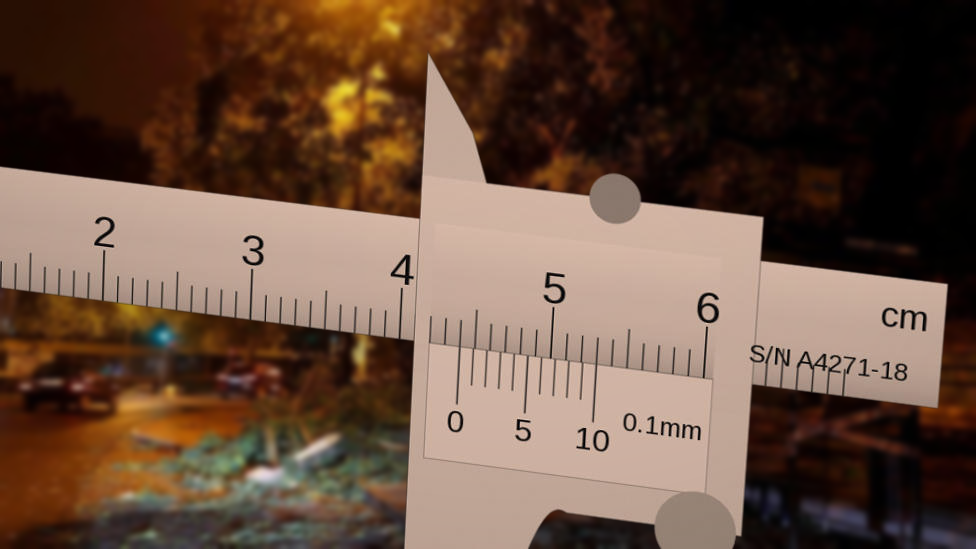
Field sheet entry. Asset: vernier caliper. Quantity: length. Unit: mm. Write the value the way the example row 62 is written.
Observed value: 44.0
